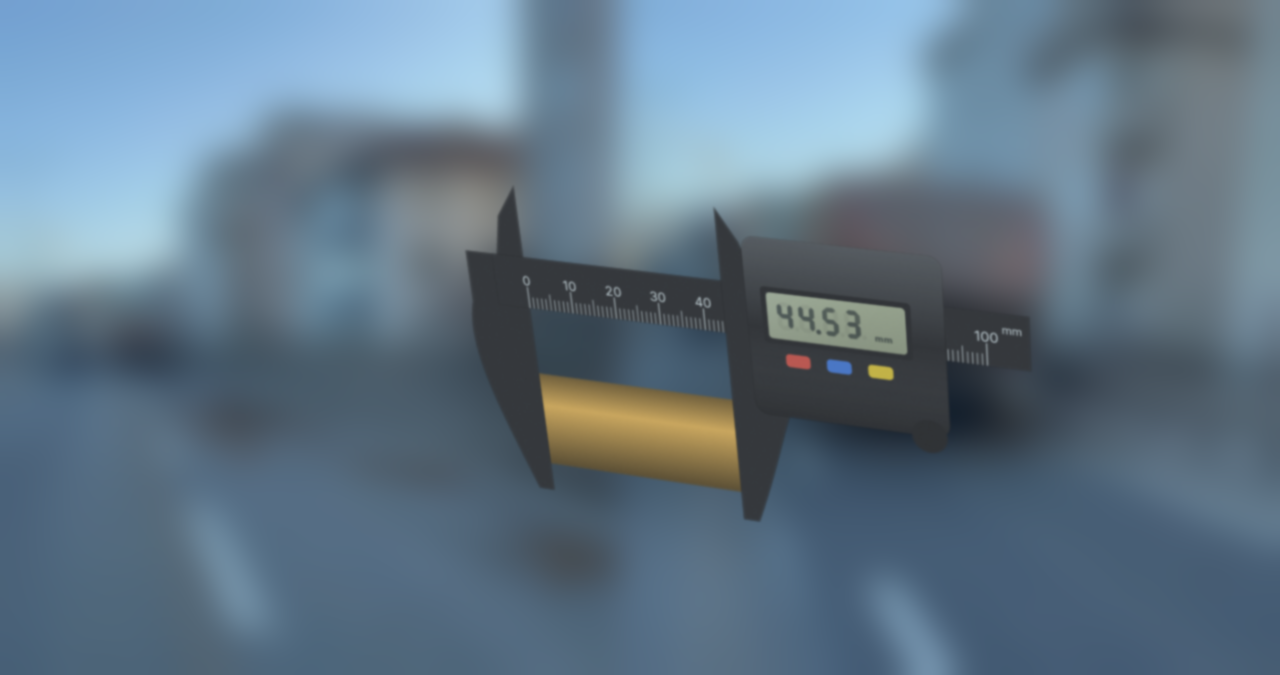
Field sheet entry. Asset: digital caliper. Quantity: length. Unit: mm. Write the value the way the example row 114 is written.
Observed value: 44.53
